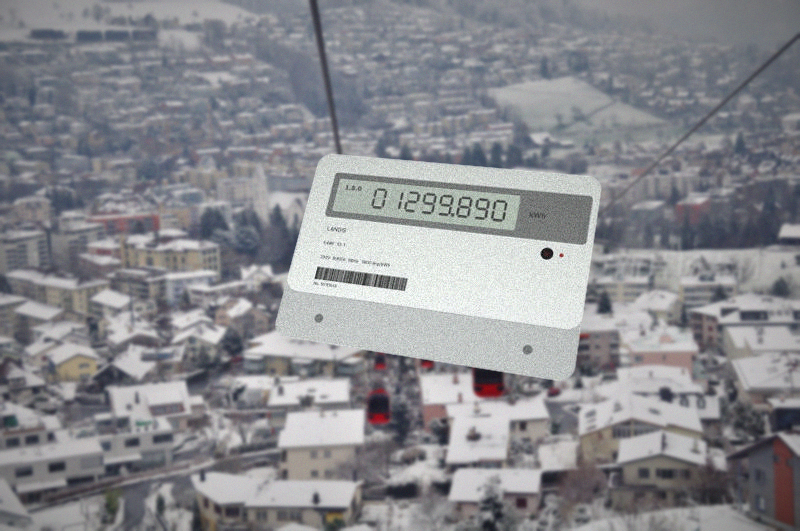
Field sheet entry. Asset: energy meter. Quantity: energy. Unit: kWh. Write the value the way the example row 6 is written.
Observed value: 1299.890
